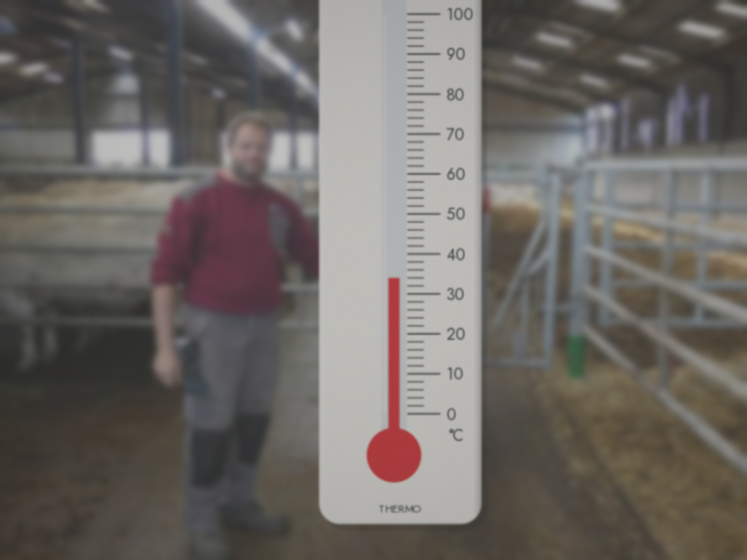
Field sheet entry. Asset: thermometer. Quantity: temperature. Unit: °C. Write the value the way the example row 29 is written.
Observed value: 34
